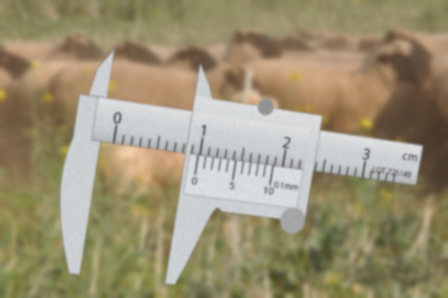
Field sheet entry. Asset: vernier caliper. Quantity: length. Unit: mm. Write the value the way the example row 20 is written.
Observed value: 9.8
